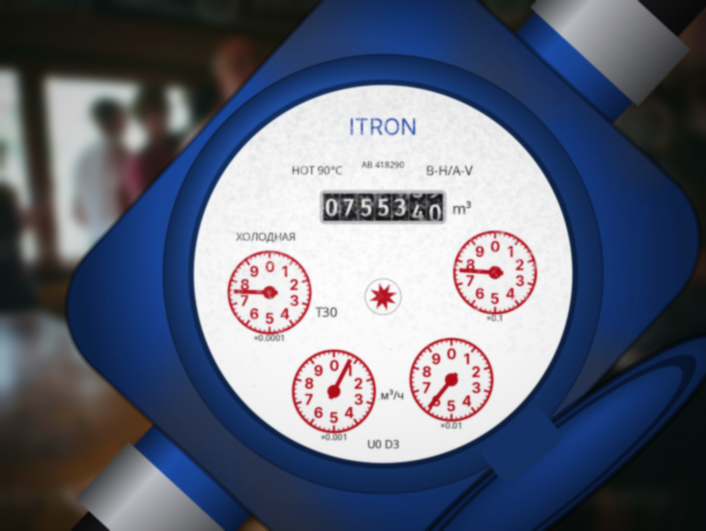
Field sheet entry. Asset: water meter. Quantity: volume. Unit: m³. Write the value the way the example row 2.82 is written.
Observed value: 755339.7607
